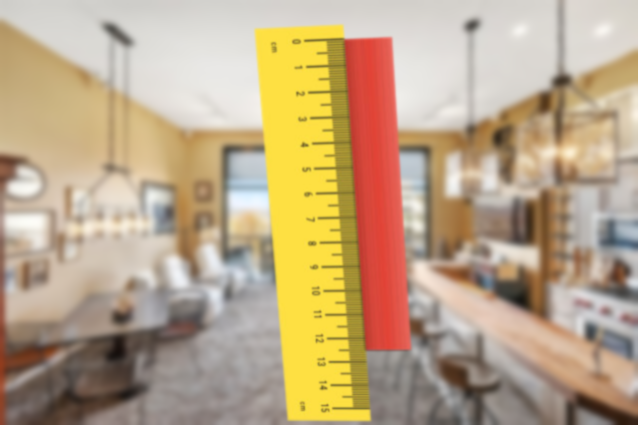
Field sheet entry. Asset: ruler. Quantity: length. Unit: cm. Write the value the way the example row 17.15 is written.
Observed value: 12.5
